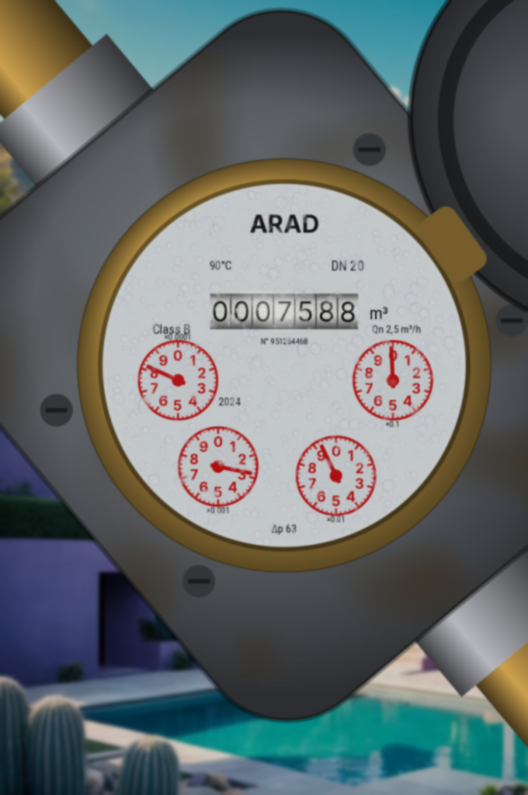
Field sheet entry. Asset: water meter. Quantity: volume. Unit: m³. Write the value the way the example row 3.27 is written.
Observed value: 7587.9928
